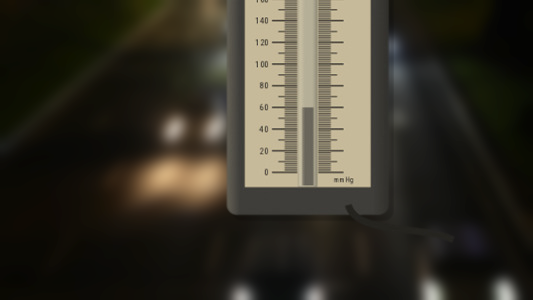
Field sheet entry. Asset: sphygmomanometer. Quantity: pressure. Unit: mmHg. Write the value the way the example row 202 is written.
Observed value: 60
